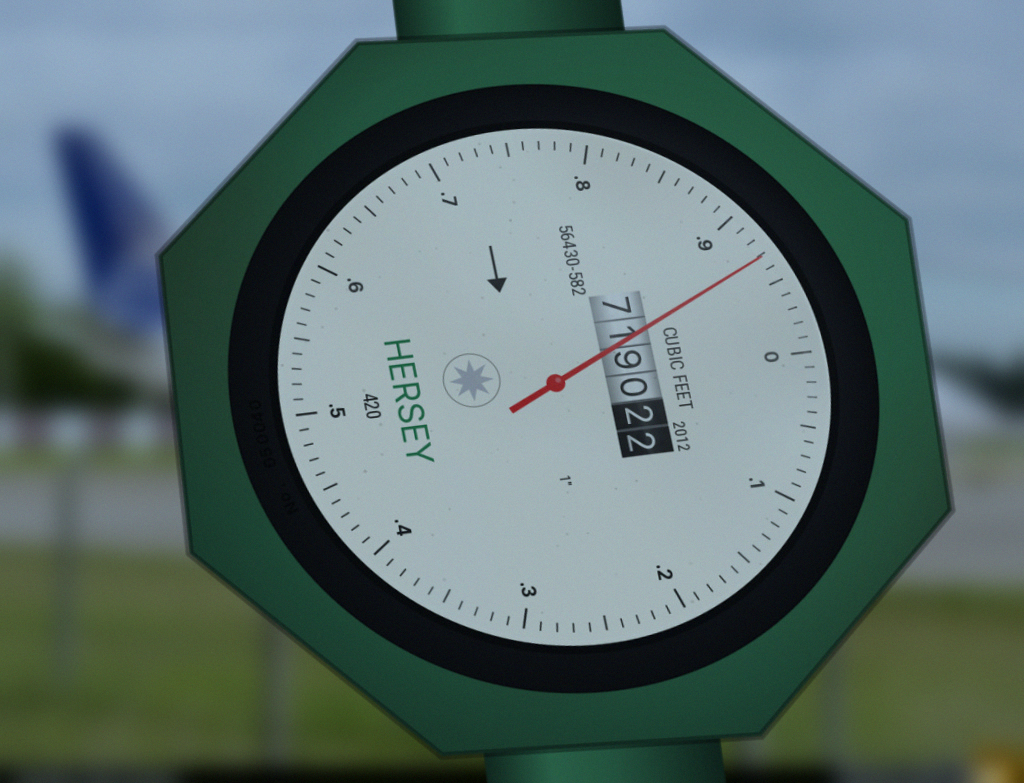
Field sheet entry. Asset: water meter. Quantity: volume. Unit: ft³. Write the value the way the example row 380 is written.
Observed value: 719021.93
